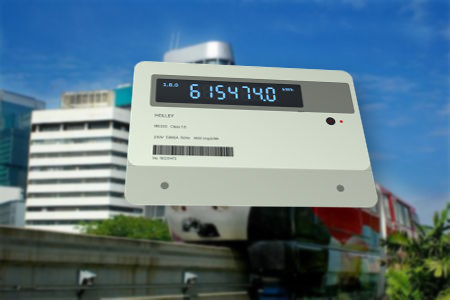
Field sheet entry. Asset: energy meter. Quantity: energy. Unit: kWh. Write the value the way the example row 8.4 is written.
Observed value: 615474.0
